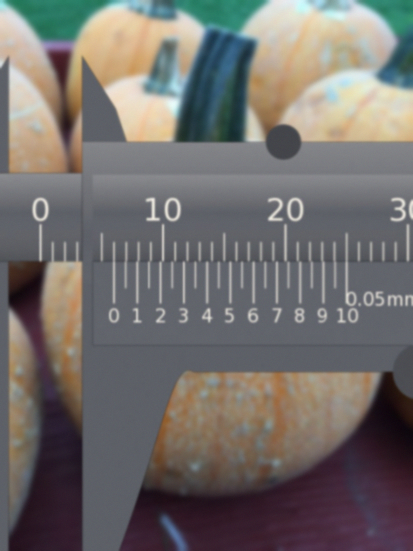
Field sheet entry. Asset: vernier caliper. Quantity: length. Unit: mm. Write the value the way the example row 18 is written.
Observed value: 6.0
